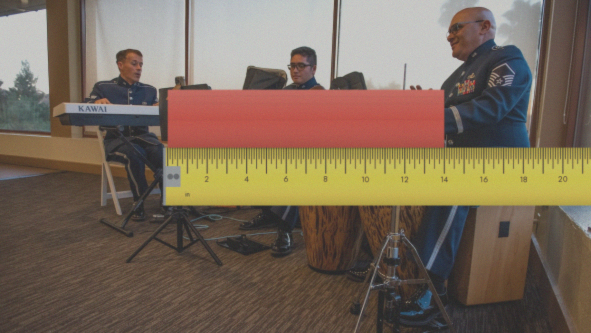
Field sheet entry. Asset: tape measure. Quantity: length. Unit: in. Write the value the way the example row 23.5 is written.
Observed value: 14
